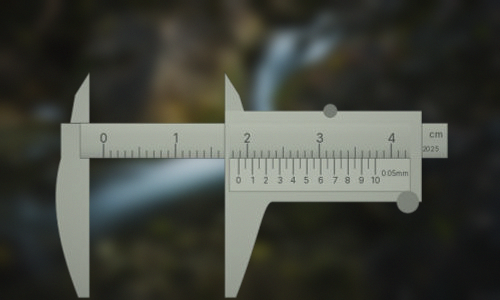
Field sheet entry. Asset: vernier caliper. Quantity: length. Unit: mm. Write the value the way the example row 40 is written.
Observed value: 18.8
